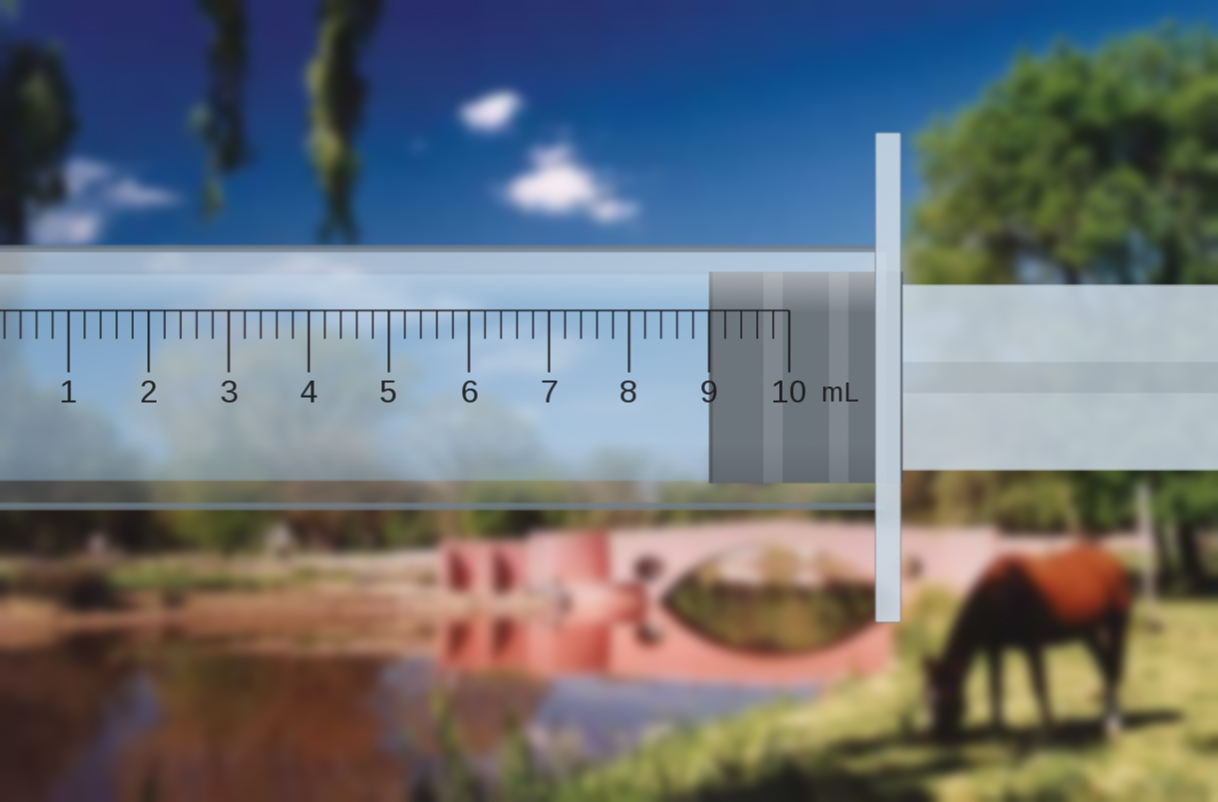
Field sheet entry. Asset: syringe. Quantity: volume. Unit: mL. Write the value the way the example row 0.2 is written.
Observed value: 9
